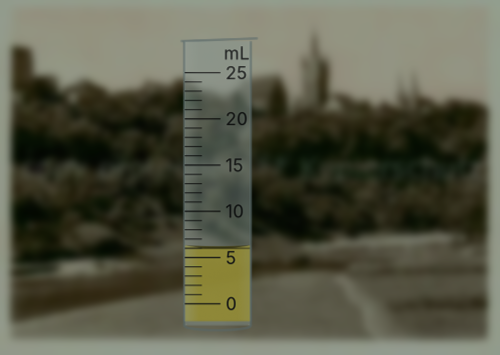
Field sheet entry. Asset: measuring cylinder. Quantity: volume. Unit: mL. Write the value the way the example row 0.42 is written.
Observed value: 6
